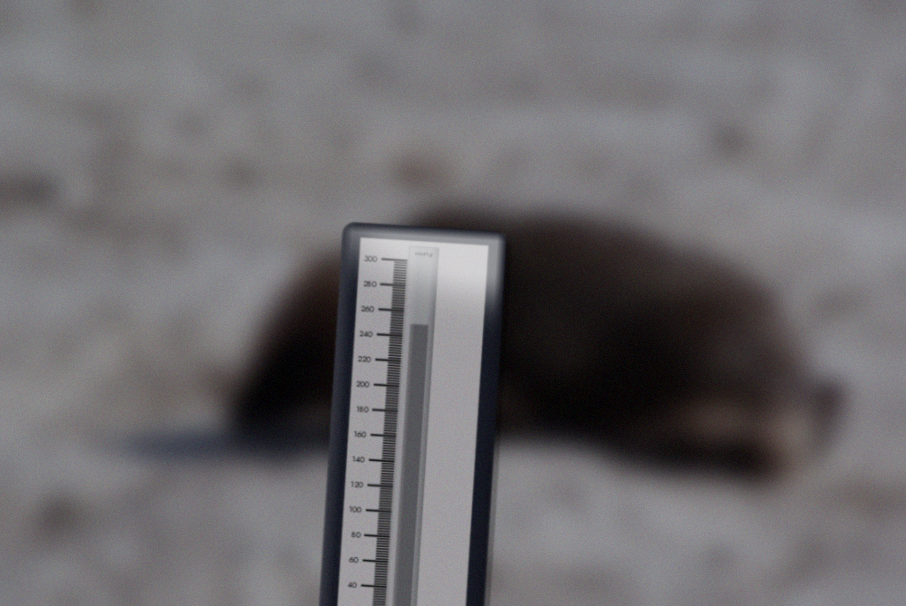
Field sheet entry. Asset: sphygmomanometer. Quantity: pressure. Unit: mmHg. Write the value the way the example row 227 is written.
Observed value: 250
